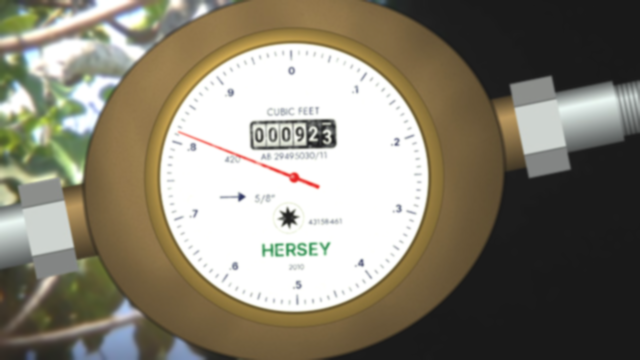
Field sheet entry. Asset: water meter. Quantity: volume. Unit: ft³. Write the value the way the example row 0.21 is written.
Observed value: 922.81
